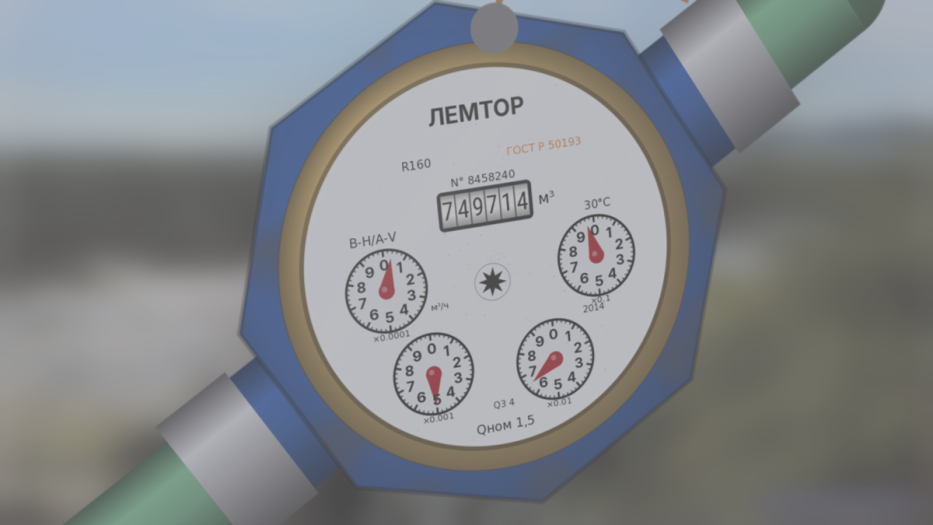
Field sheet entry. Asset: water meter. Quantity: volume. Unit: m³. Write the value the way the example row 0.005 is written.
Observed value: 749713.9650
